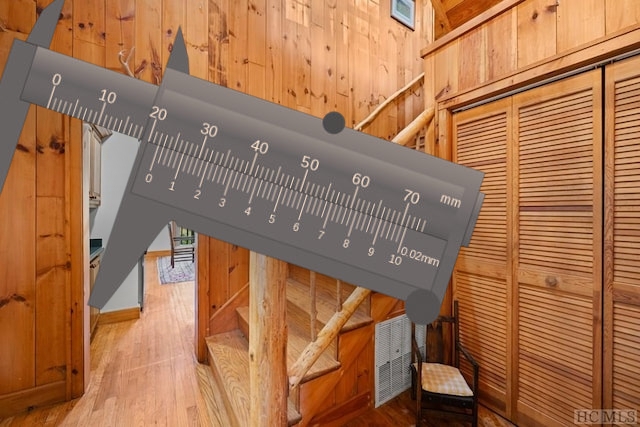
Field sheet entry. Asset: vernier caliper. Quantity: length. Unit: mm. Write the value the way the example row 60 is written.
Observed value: 22.0
